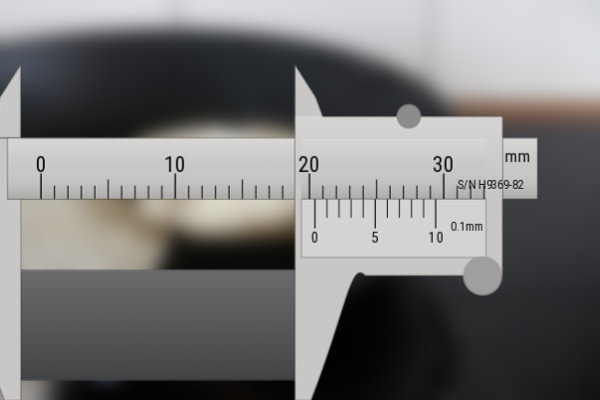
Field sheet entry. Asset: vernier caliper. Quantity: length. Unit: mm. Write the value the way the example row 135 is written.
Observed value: 20.4
